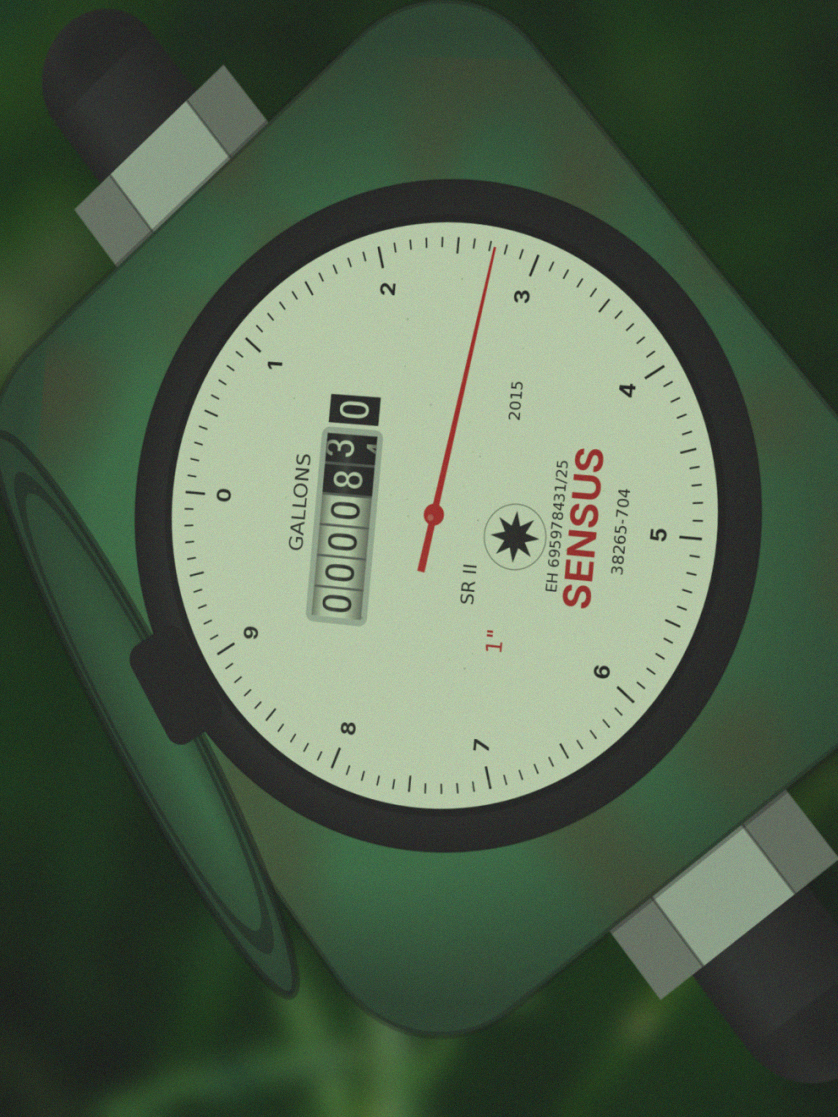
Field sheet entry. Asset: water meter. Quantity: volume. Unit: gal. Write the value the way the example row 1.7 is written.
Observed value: 832.7
